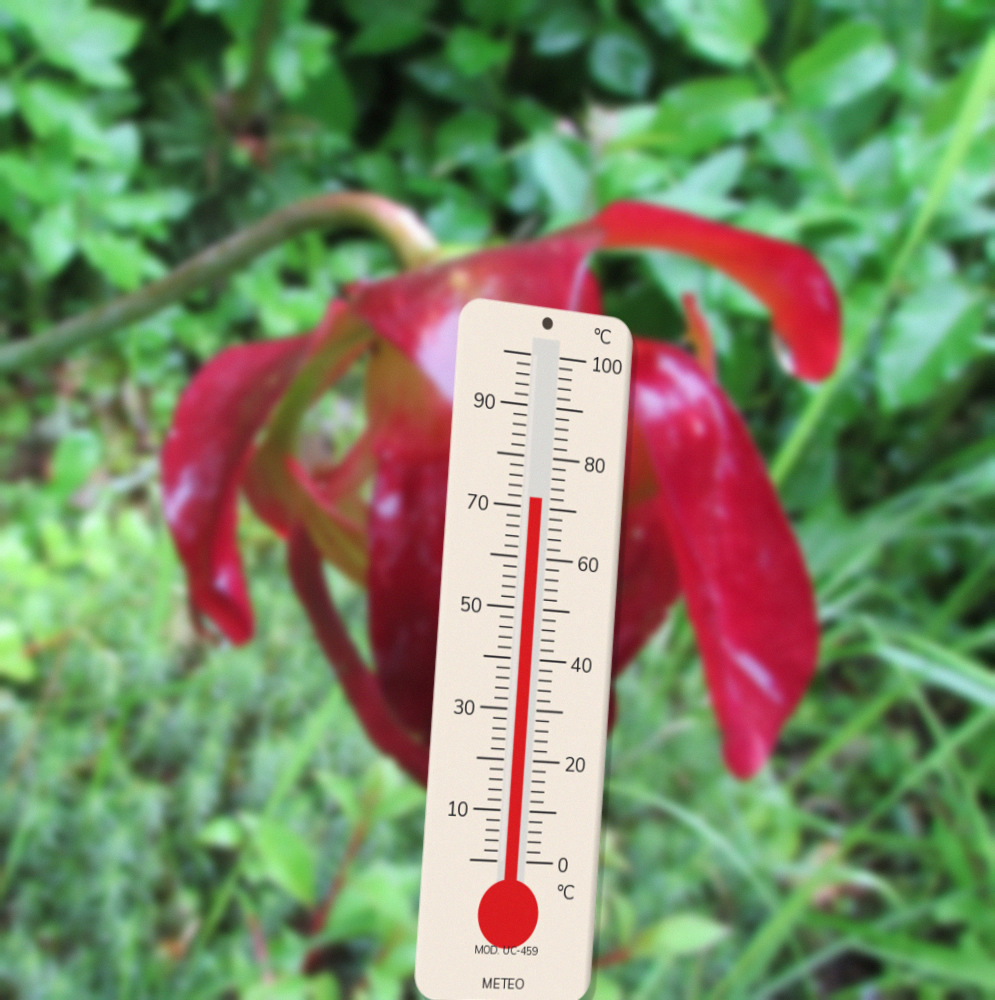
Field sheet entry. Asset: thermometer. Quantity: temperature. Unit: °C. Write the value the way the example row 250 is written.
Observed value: 72
